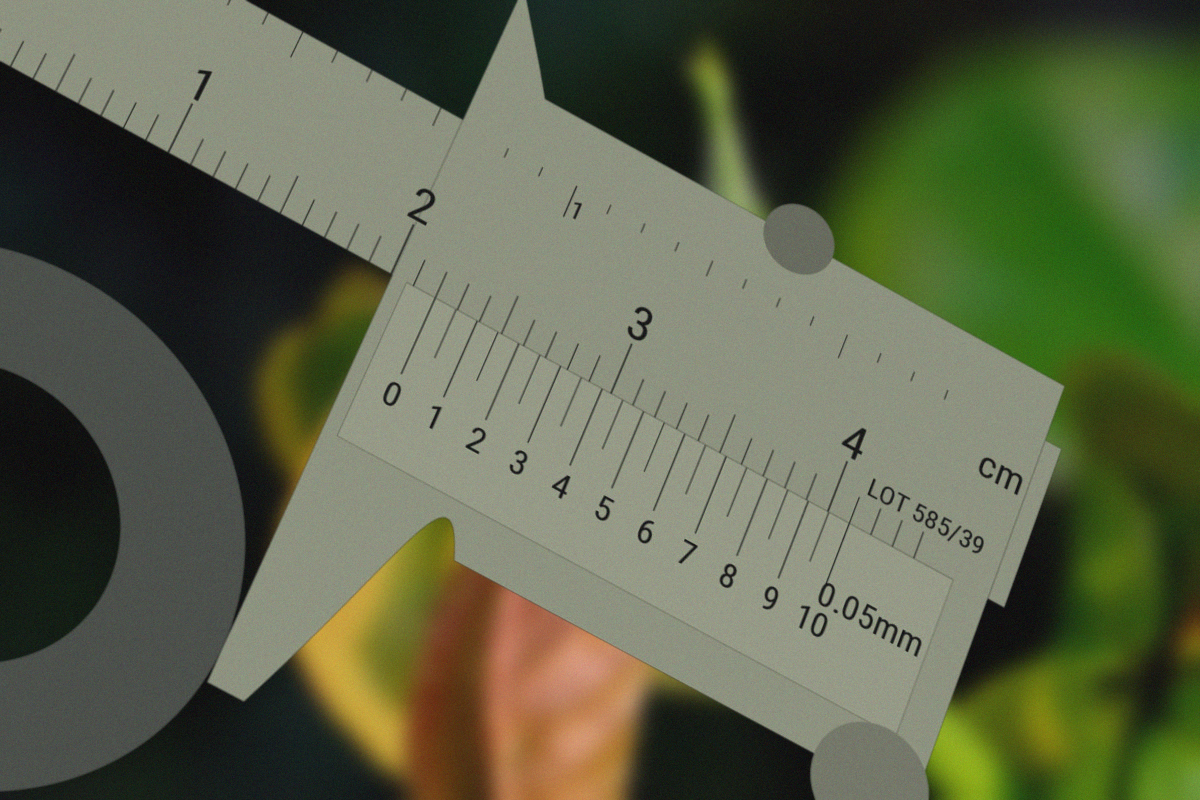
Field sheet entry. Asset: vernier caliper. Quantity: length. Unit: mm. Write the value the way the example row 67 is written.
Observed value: 22.0
